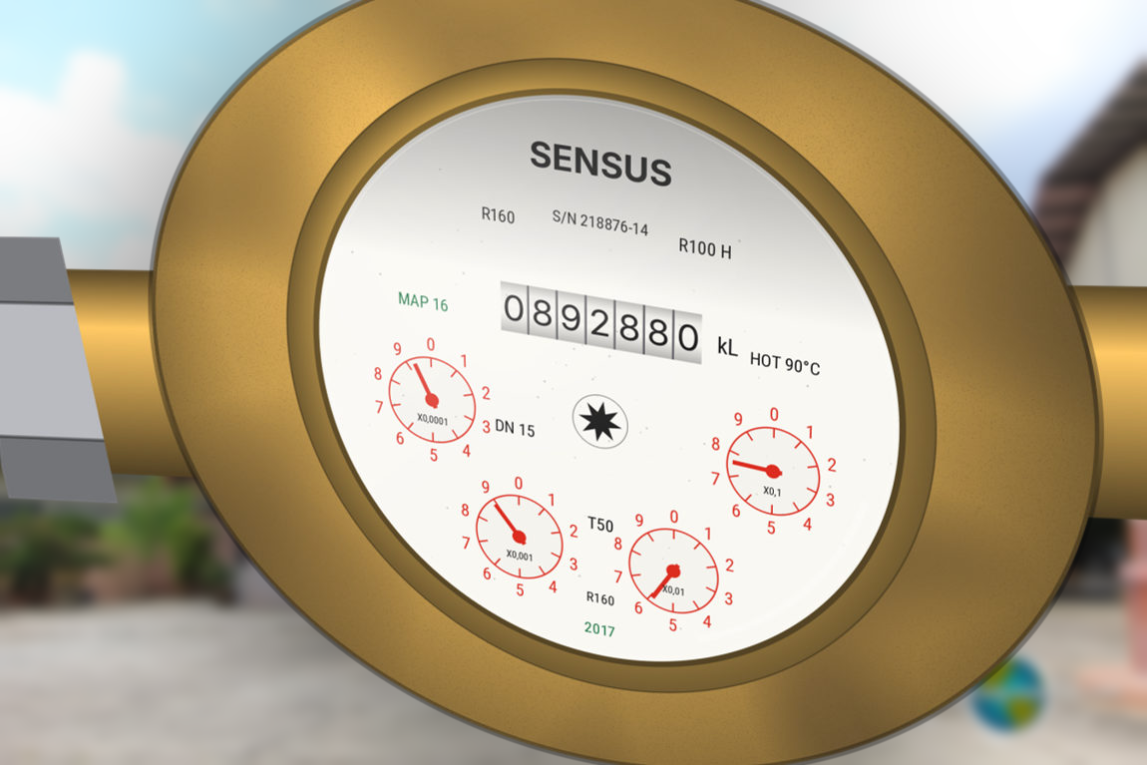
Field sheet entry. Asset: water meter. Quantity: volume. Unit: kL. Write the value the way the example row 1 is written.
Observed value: 892880.7589
